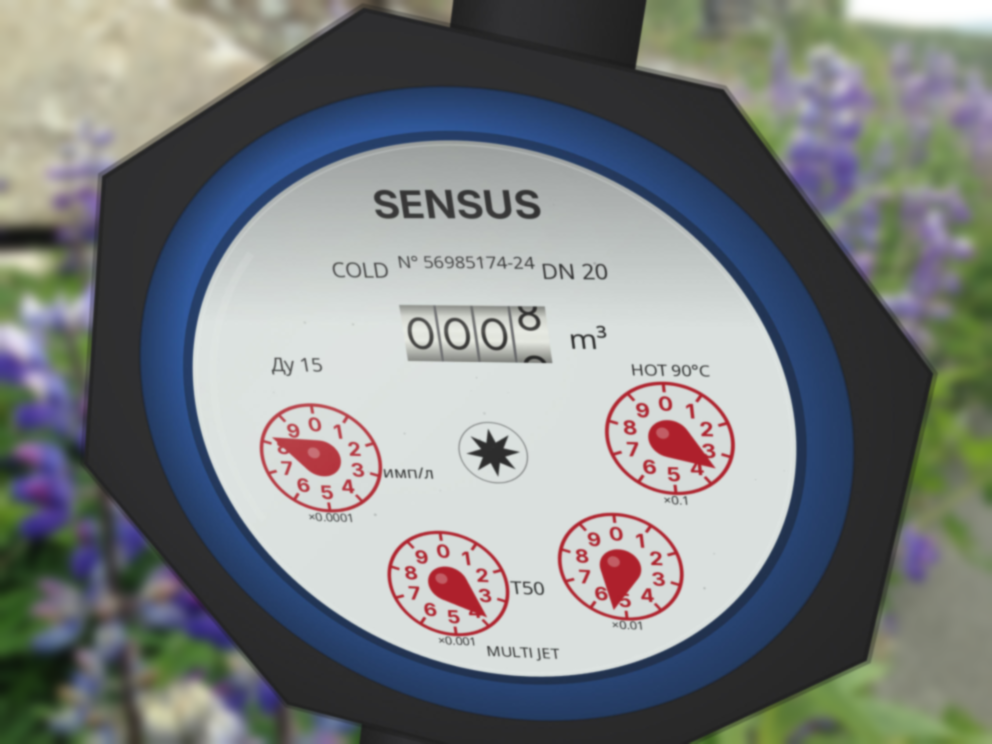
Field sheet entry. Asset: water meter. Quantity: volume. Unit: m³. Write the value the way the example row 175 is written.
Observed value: 8.3538
